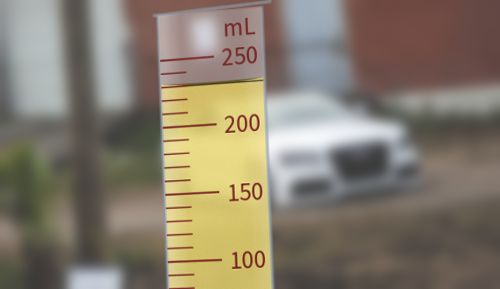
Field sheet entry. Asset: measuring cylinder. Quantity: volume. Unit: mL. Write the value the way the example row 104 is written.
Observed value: 230
